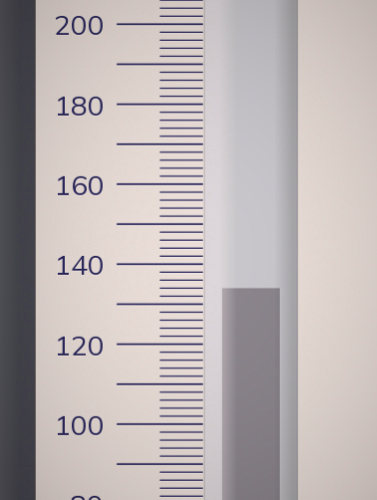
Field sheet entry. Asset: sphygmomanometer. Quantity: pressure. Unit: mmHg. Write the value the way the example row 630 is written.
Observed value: 134
